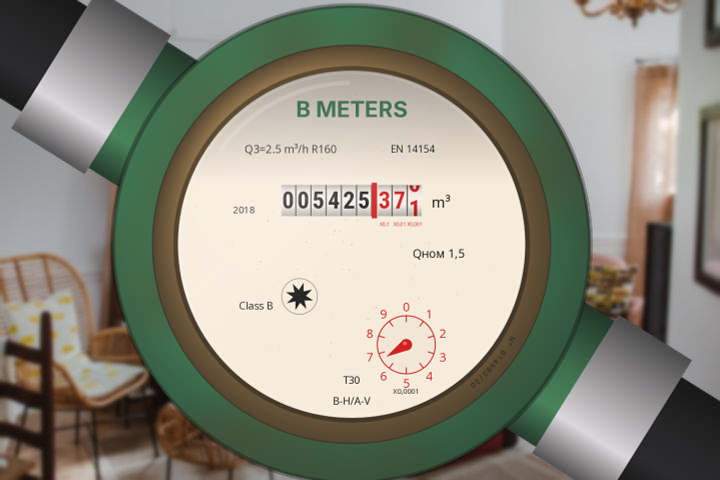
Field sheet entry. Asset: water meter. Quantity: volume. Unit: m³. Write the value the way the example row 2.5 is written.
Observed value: 5425.3706
